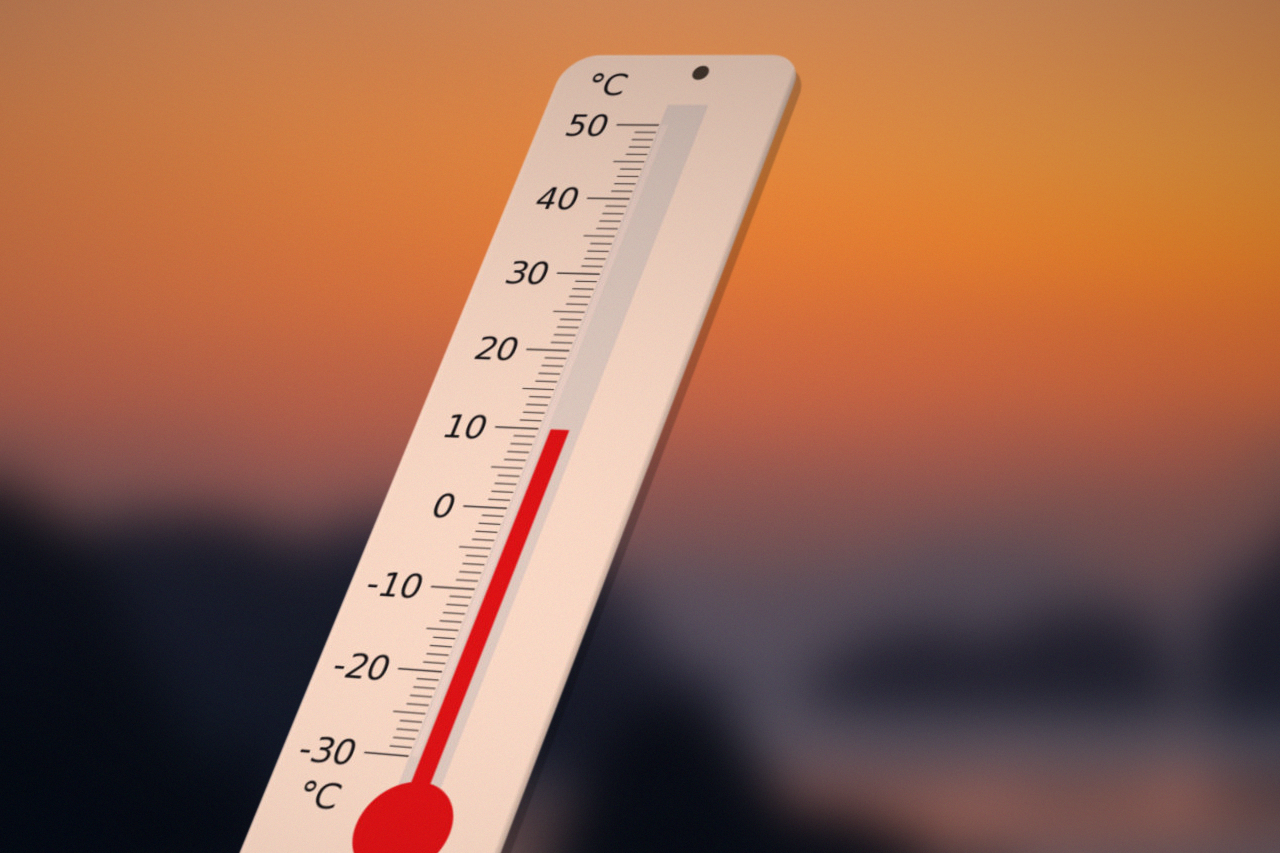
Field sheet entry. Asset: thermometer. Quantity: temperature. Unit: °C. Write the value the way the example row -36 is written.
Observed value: 10
